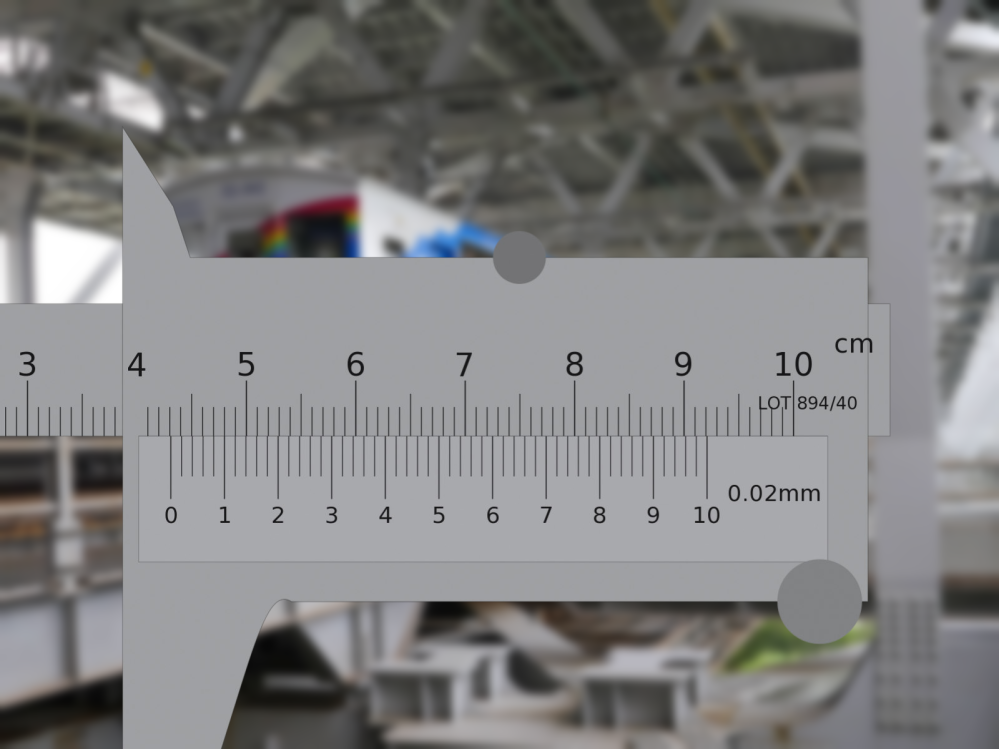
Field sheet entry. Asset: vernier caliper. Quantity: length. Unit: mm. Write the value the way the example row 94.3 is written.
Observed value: 43.1
